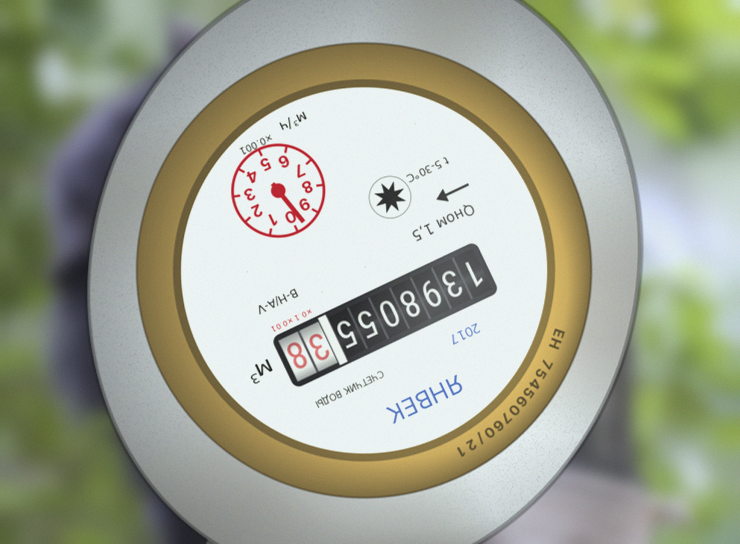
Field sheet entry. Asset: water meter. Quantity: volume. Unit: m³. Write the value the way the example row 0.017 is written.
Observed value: 1398055.379
